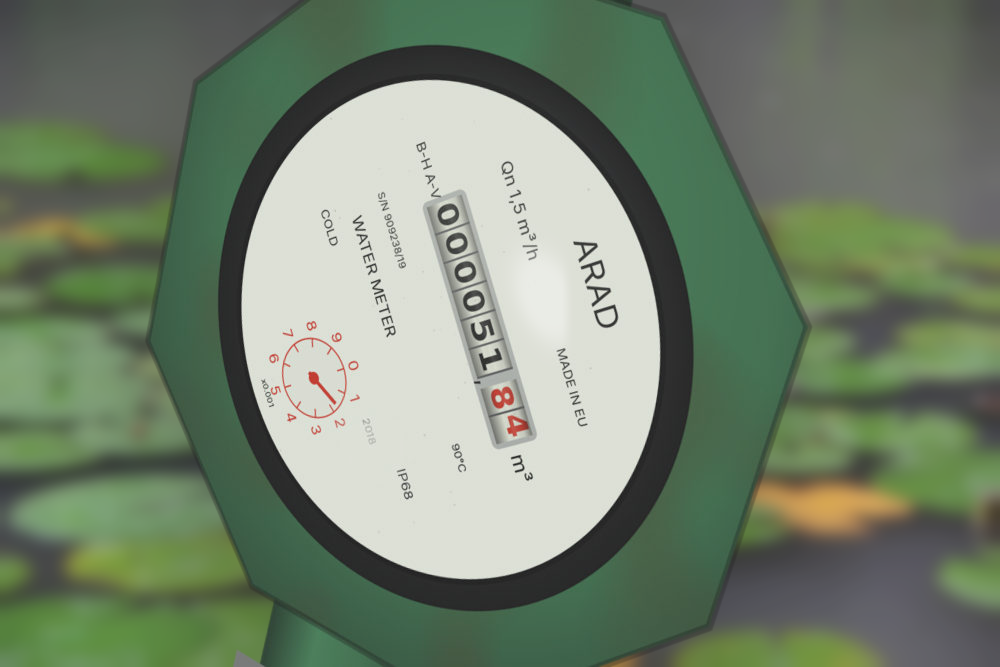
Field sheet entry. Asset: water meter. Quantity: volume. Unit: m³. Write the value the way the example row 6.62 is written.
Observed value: 51.841
